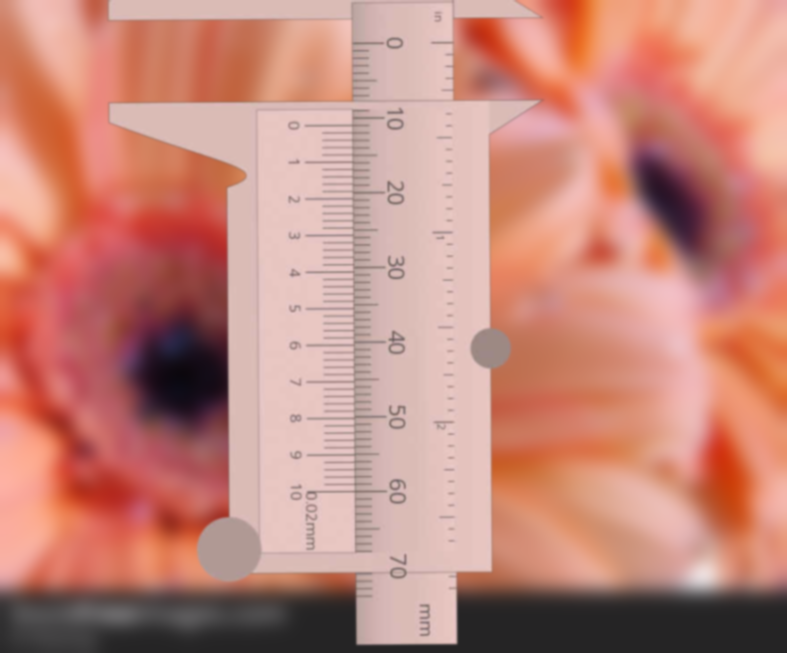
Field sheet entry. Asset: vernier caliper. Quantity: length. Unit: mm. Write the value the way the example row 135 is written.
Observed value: 11.0
